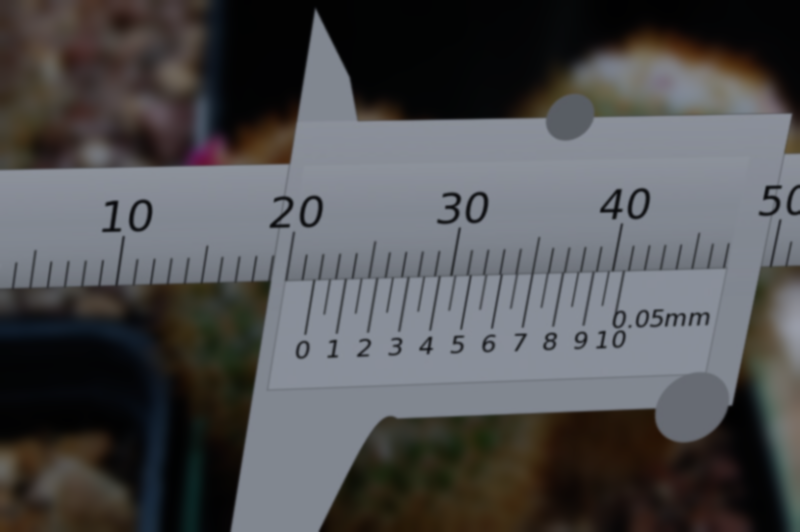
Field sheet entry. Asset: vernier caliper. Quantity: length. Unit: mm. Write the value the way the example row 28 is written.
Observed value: 21.7
